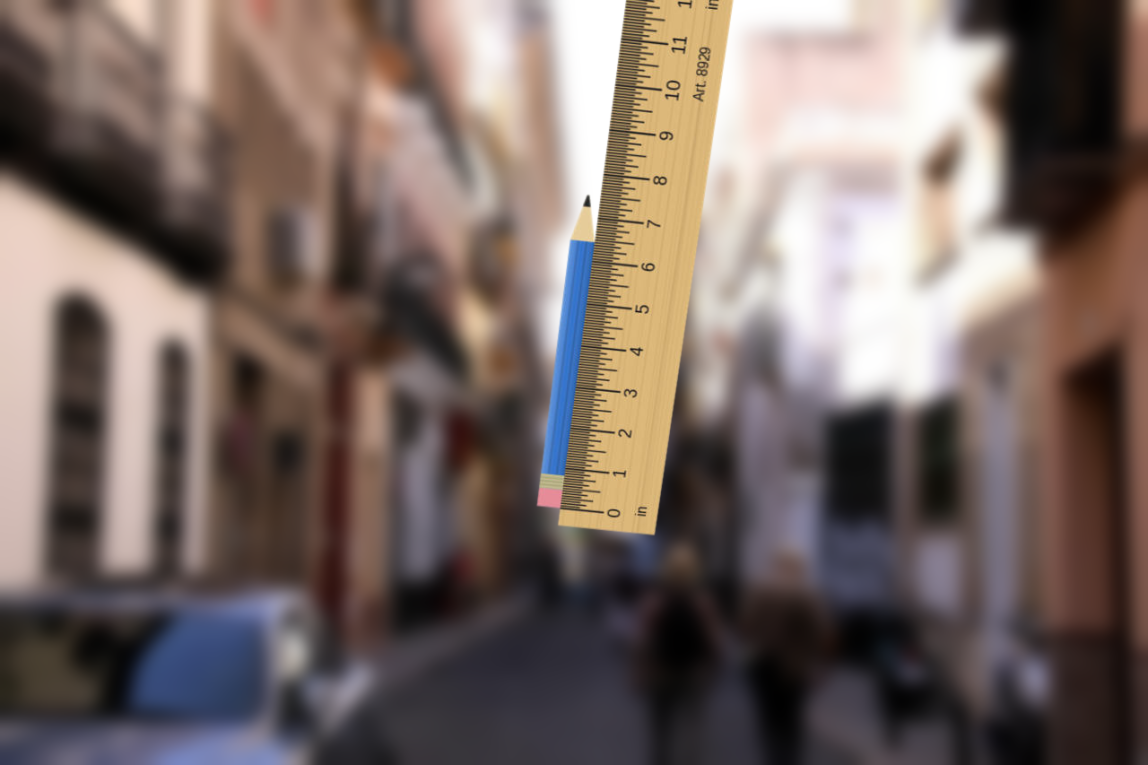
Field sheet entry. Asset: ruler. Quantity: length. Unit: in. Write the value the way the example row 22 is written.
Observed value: 7.5
